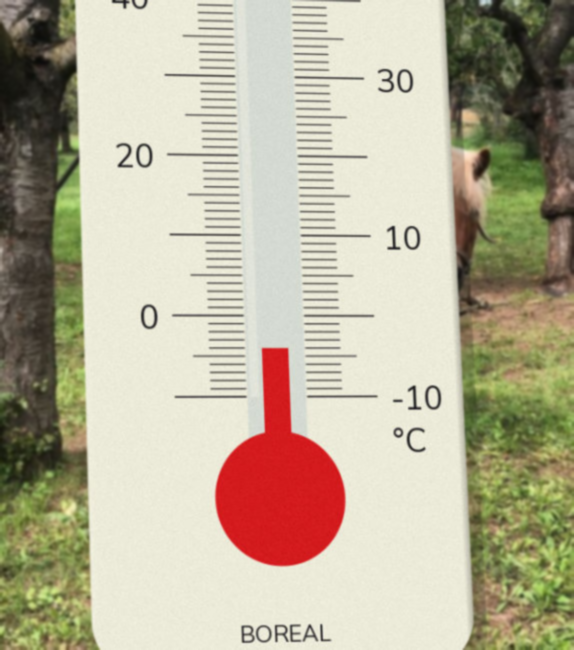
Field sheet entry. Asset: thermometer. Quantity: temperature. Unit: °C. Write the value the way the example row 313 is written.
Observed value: -4
